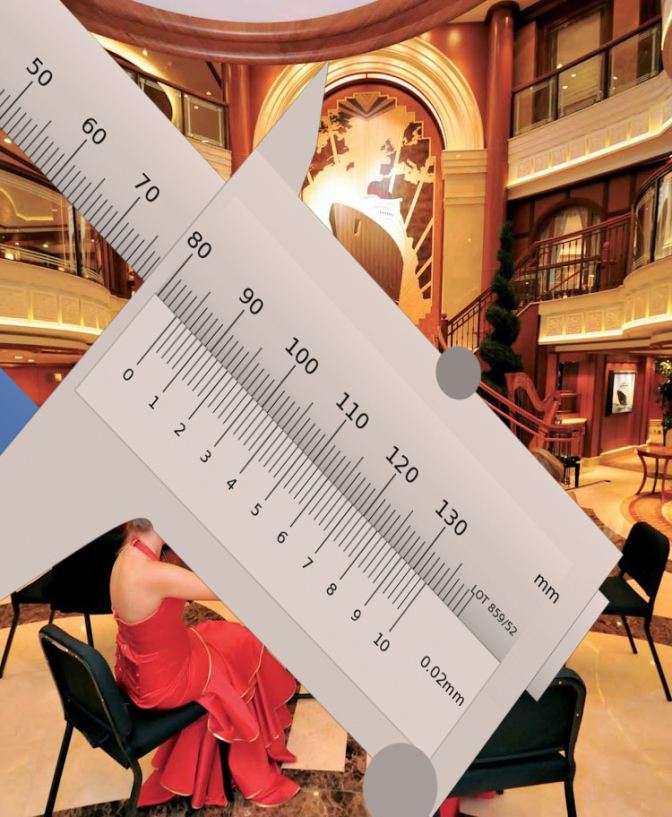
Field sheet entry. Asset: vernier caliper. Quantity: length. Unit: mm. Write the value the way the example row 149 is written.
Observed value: 83.6
